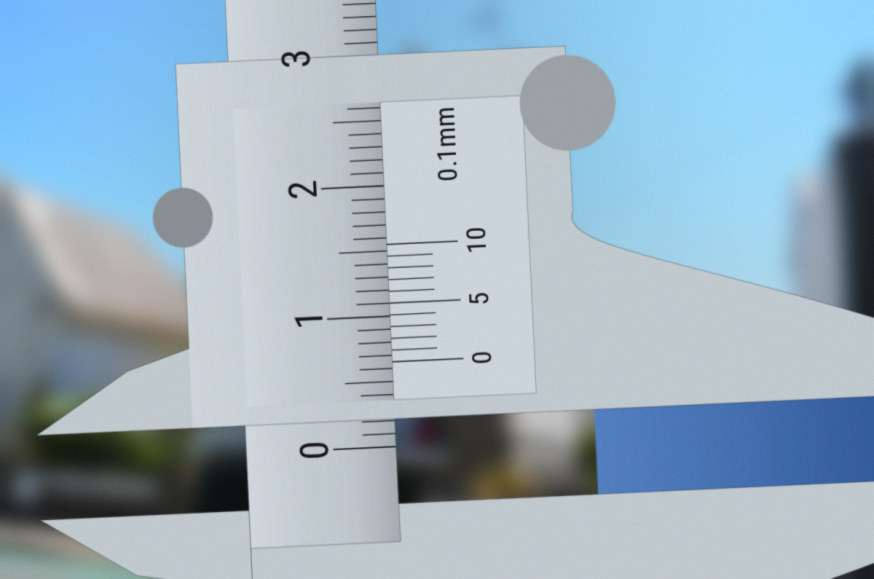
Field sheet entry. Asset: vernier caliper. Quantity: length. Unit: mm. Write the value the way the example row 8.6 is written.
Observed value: 6.5
